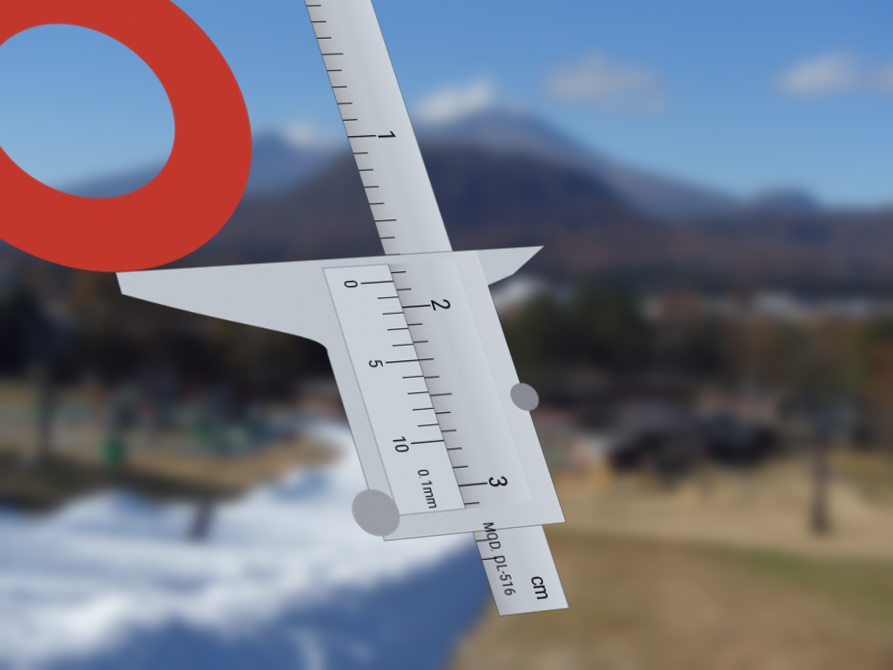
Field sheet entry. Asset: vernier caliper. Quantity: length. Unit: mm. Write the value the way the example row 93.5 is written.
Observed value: 18.5
